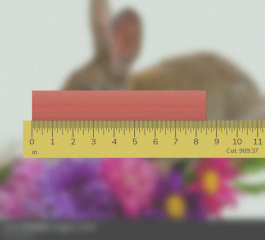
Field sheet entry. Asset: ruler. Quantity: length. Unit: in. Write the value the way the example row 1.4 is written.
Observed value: 8.5
